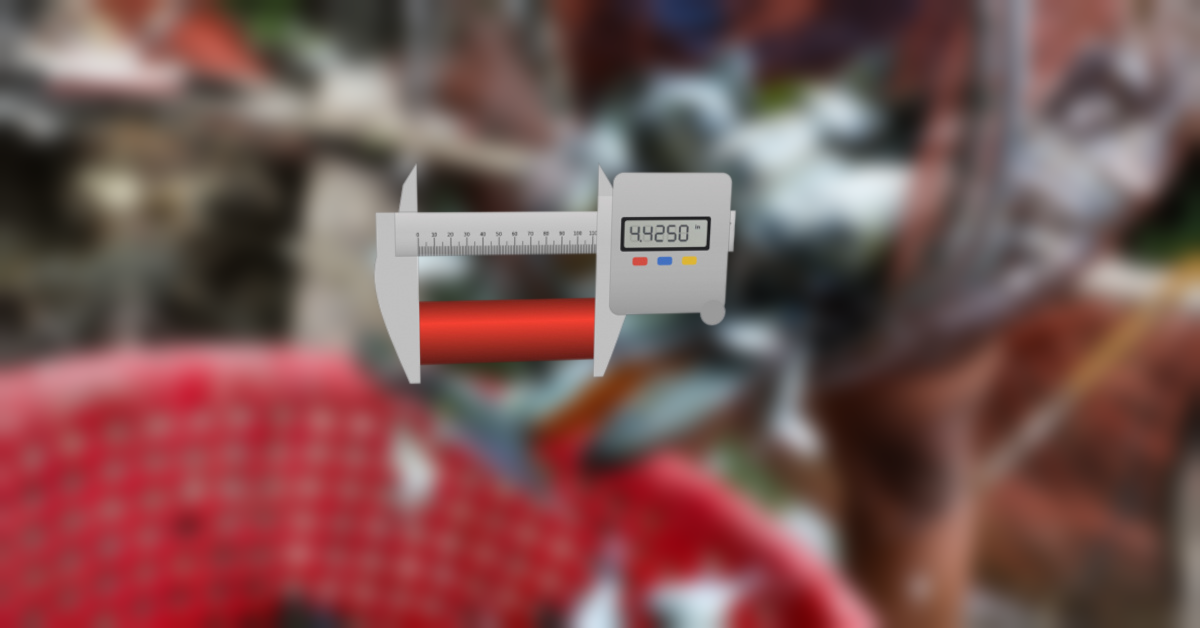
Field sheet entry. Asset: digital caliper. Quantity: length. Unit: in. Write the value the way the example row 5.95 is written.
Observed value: 4.4250
